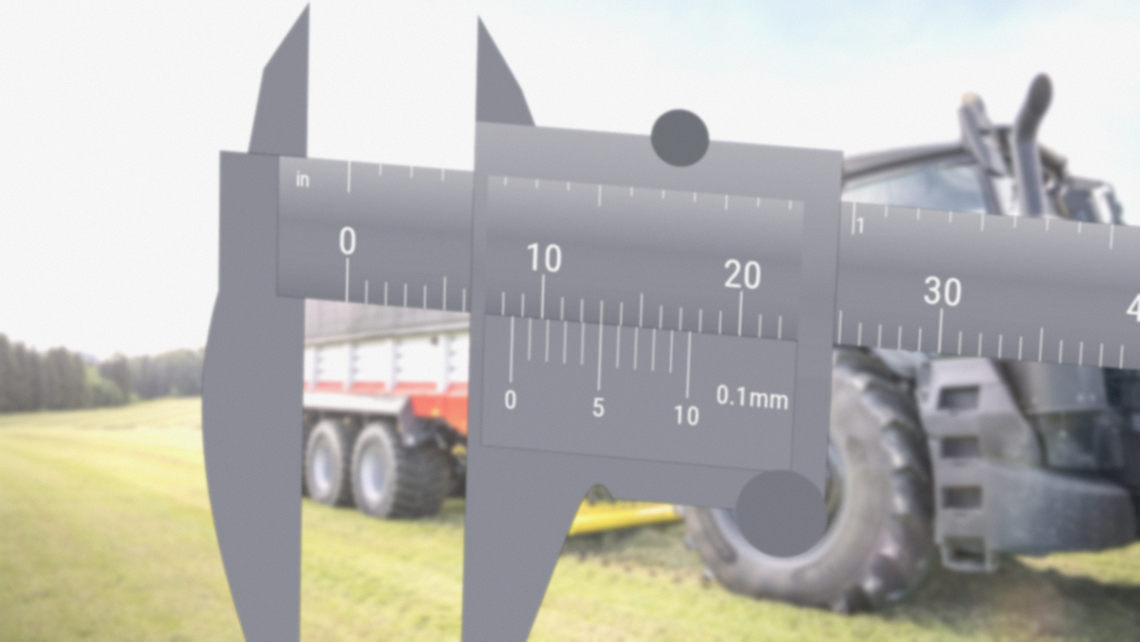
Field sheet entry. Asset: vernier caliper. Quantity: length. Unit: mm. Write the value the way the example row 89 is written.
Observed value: 8.5
